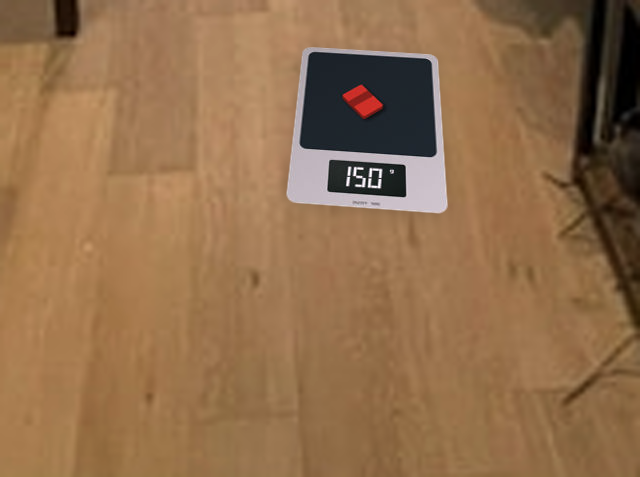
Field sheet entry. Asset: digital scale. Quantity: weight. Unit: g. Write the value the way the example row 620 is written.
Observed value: 150
